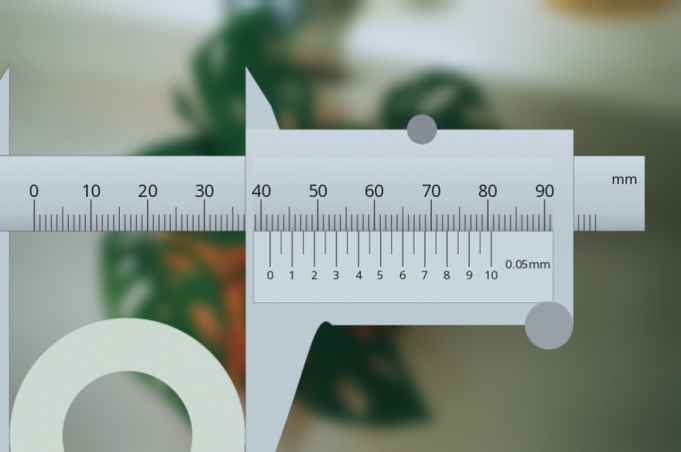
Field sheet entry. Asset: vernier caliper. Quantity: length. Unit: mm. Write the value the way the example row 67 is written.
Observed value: 41.6
